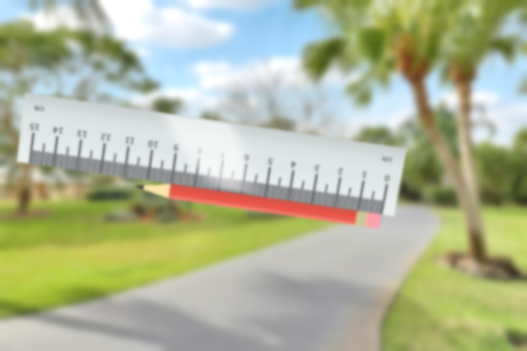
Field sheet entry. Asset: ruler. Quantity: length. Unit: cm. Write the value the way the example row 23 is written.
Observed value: 10.5
